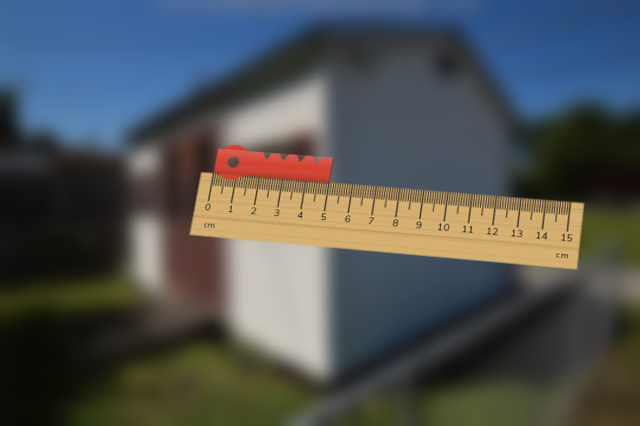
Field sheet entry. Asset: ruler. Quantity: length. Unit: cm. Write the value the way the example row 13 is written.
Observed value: 5
